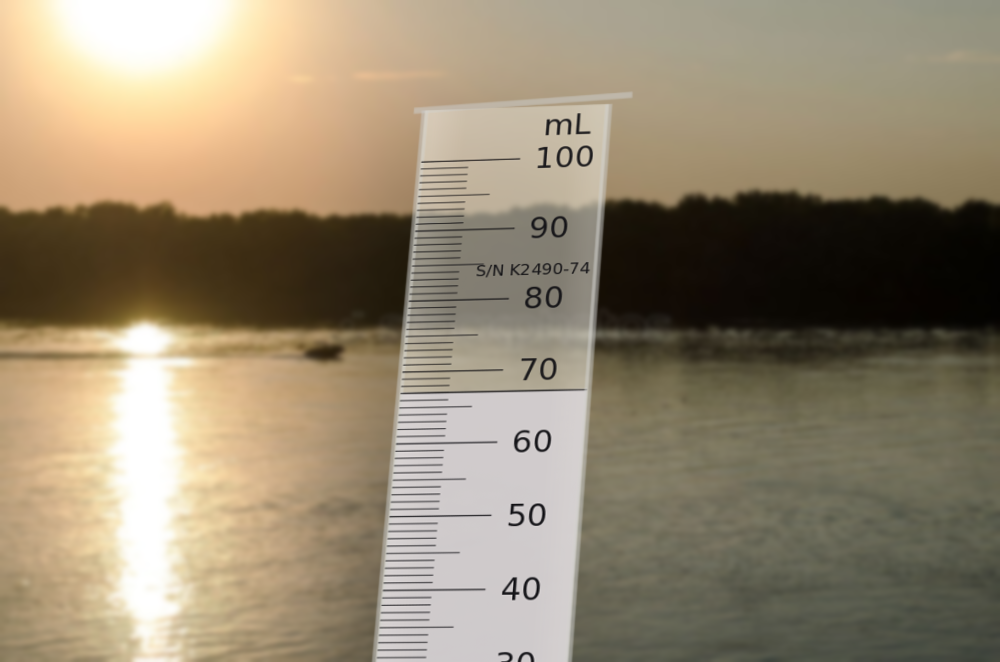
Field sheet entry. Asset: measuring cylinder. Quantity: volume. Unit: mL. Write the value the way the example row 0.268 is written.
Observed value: 67
